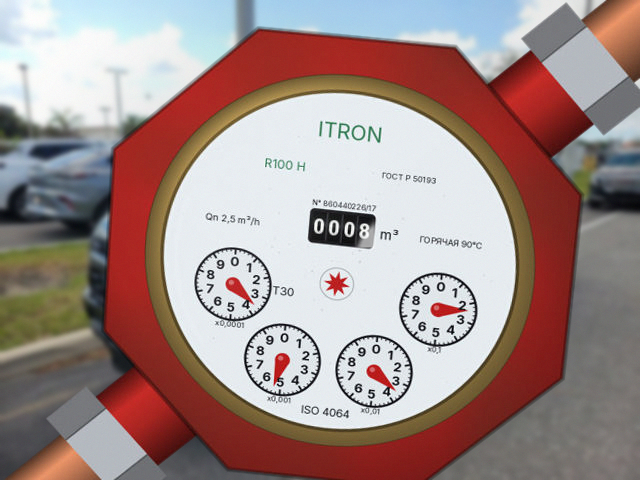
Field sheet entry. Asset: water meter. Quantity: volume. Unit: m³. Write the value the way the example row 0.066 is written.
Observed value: 8.2353
